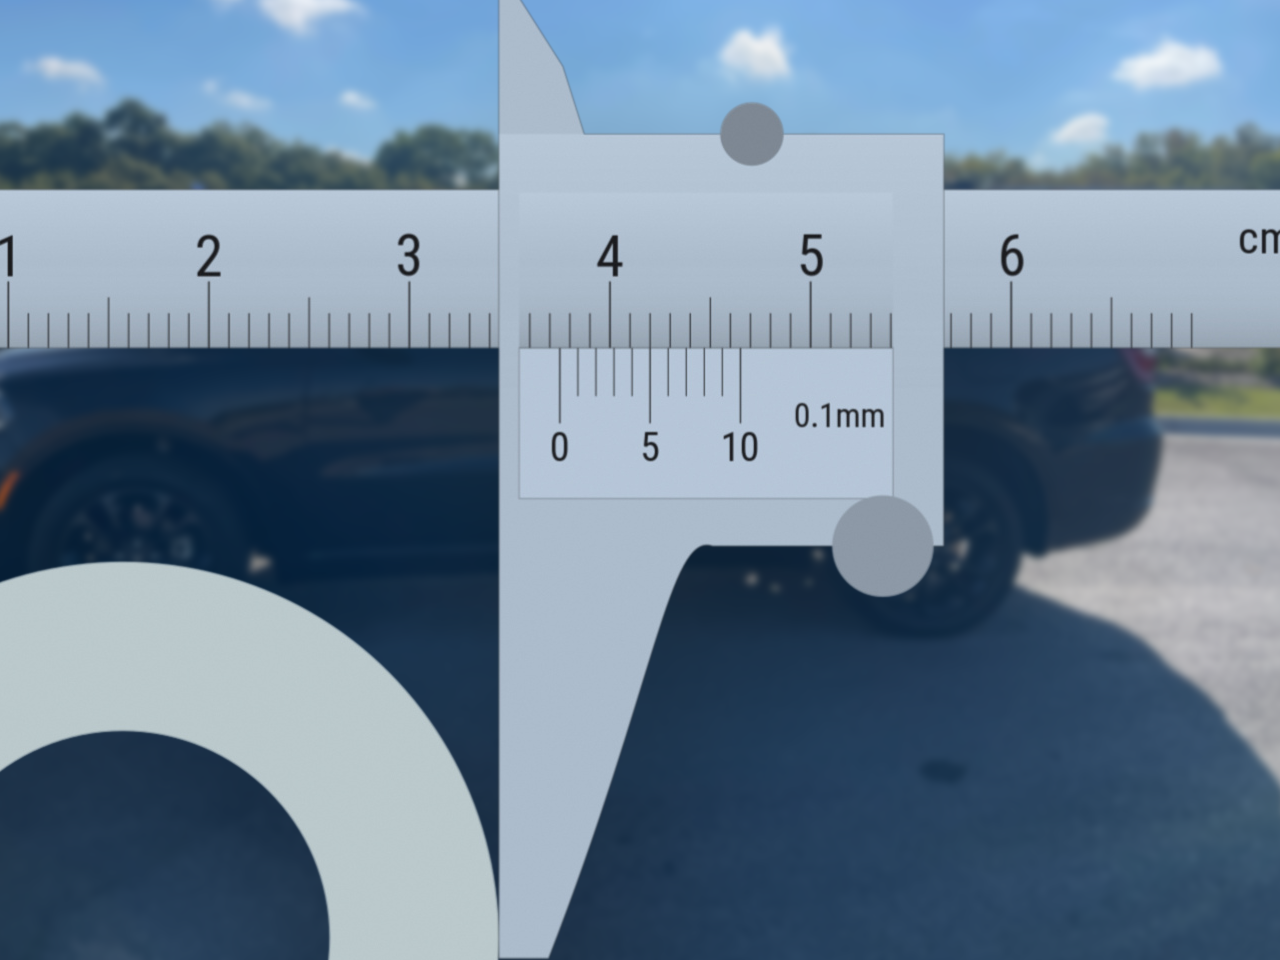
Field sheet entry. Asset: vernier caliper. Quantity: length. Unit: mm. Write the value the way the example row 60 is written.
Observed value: 37.5
